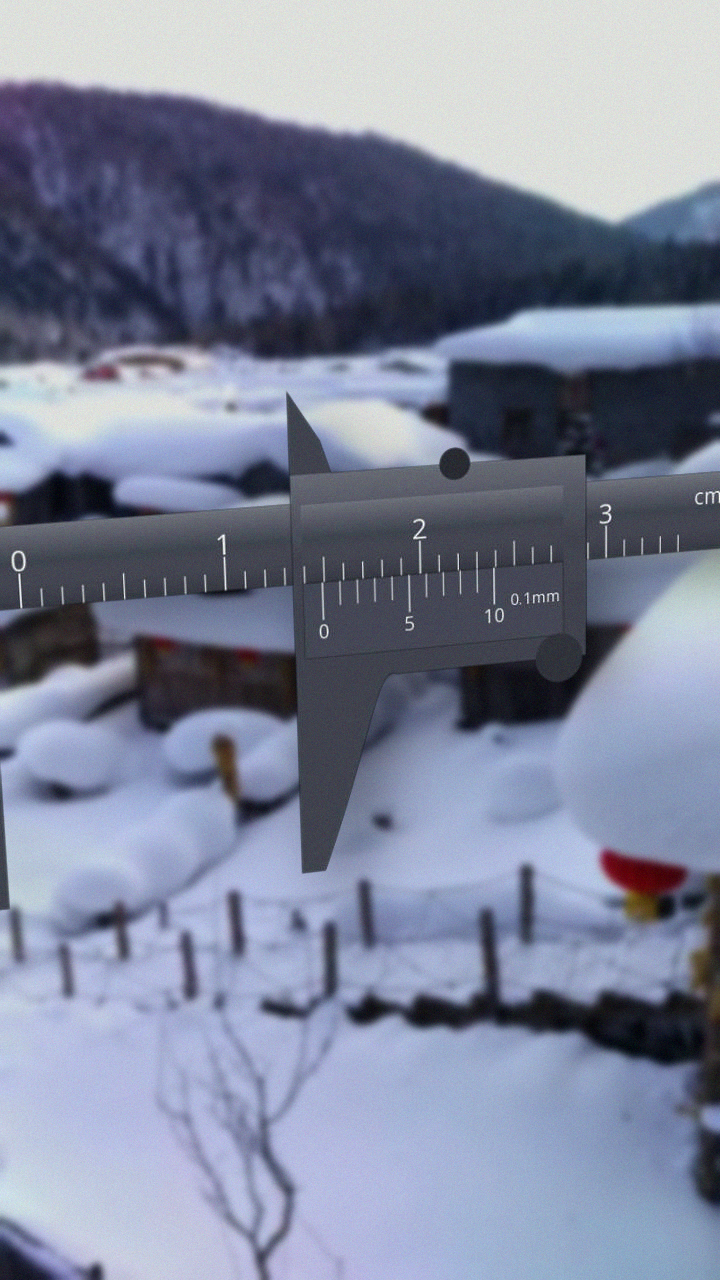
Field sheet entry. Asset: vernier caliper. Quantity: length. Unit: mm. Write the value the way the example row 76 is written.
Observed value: 14.9
